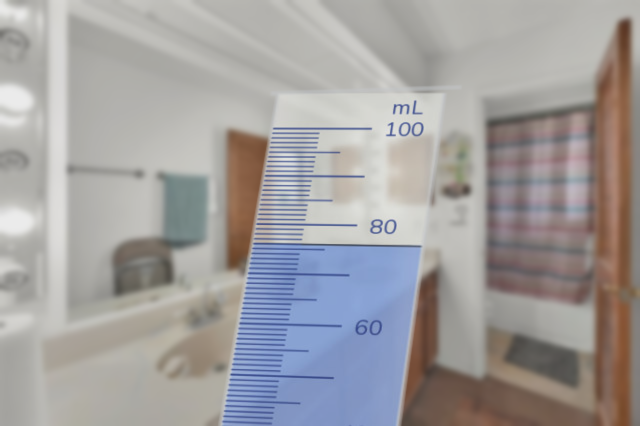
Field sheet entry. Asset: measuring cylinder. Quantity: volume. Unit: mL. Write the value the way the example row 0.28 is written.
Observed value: 76
